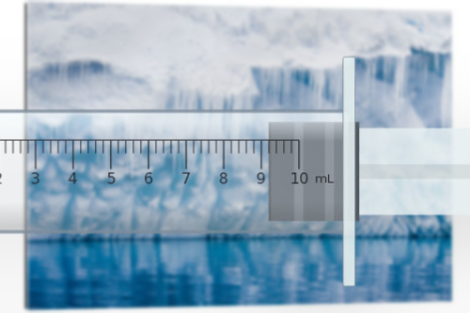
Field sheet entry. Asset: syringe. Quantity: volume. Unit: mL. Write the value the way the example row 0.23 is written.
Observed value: 9.2
